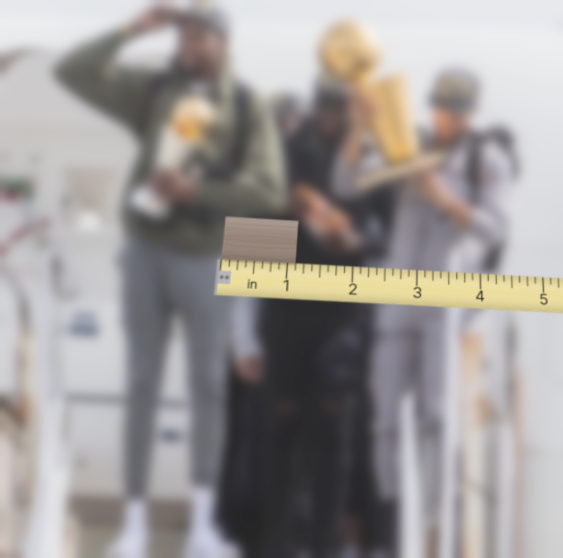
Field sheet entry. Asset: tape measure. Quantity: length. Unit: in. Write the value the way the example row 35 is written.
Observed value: 1.125
